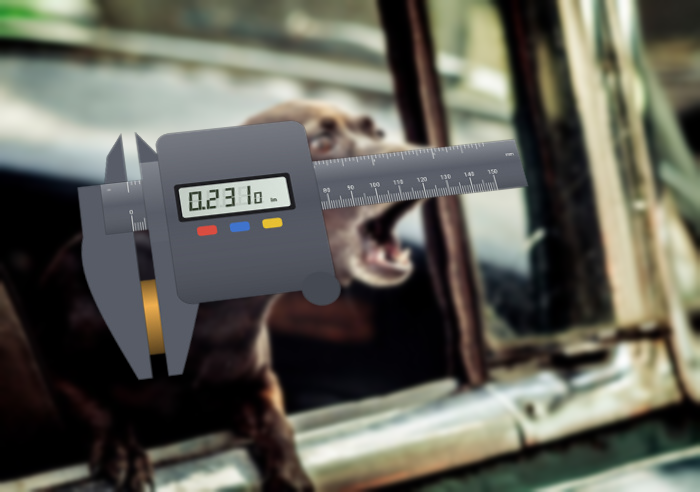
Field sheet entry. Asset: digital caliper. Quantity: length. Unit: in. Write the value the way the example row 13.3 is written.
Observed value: 0.2310
